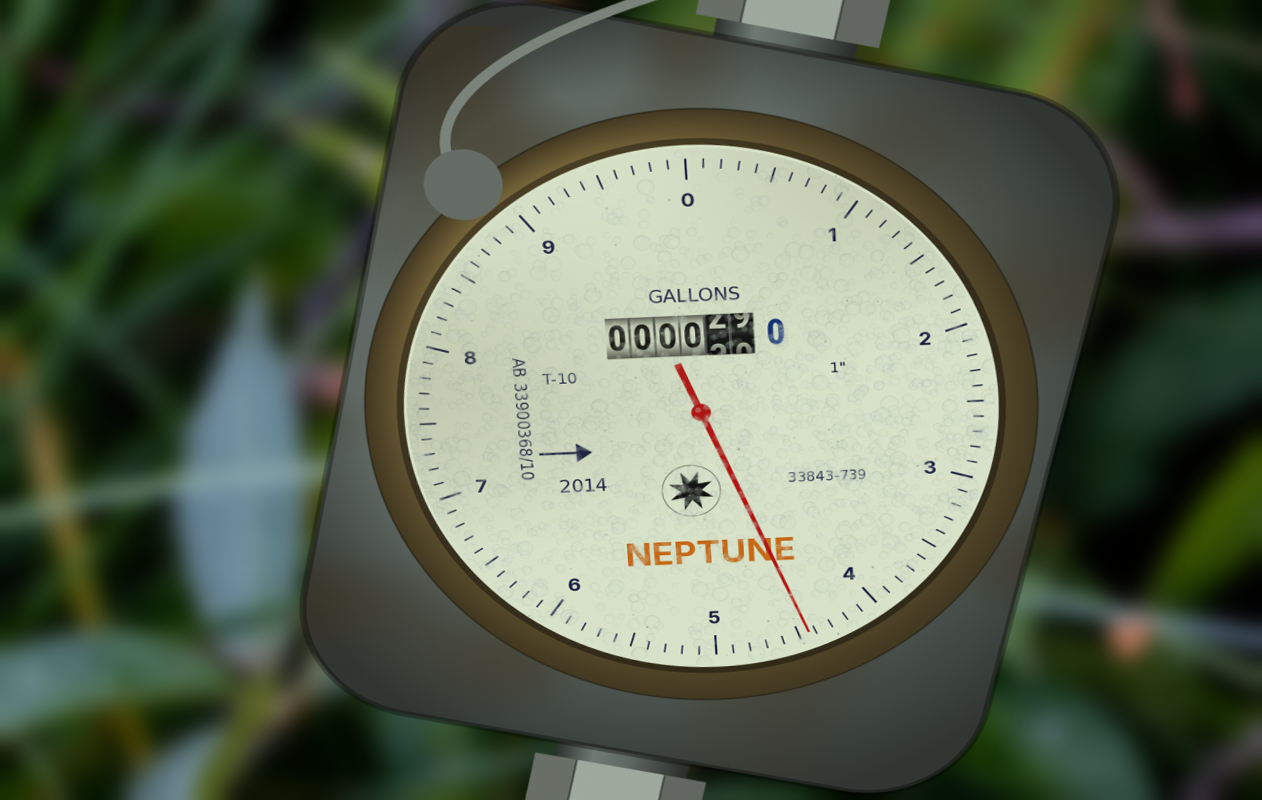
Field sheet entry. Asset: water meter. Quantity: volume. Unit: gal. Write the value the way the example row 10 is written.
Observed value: 294.4
